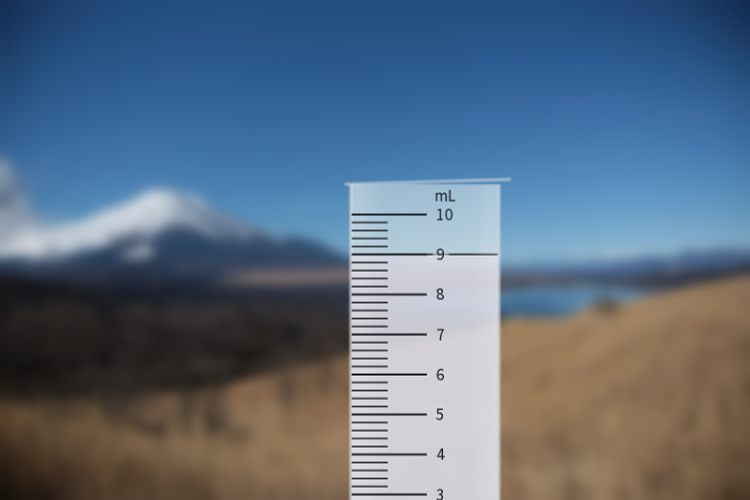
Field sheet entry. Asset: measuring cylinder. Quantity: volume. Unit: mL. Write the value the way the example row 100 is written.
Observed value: 9
